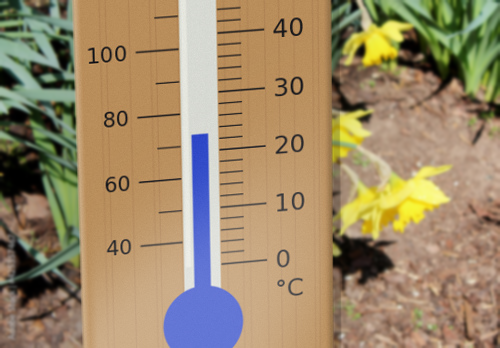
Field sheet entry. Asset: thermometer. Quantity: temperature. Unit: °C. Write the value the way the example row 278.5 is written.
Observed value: 23
